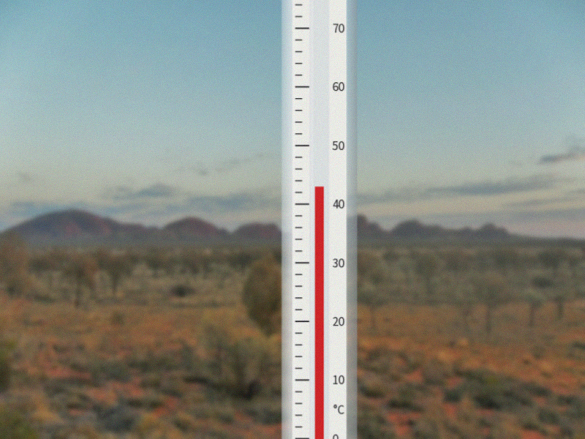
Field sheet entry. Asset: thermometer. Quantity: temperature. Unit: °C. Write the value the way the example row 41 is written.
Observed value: 43
